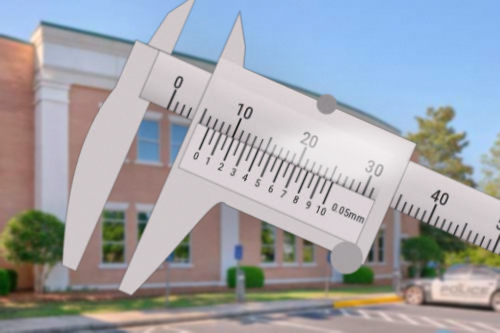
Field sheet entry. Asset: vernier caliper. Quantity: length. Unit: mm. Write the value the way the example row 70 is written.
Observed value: 6.4
